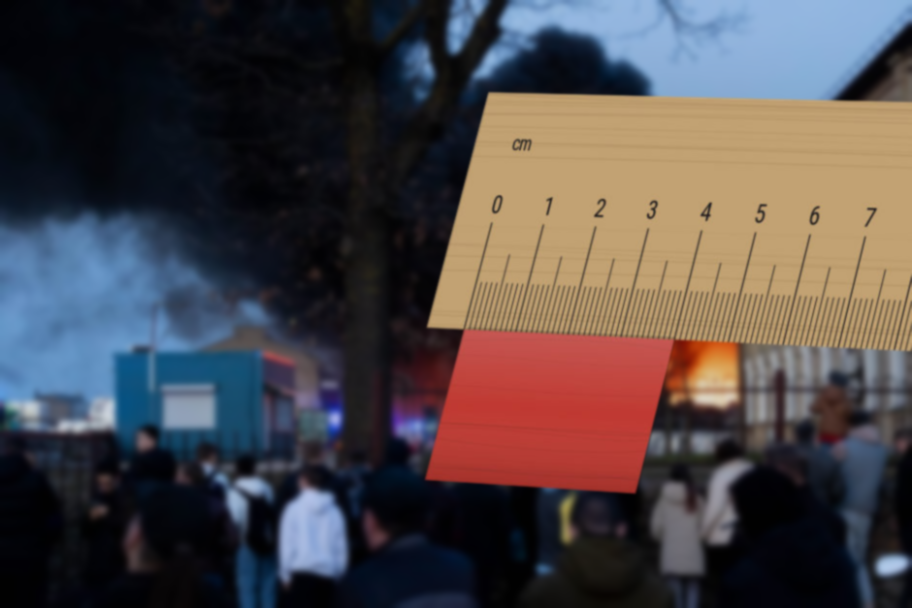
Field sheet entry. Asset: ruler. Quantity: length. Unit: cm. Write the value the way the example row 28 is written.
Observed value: 4
